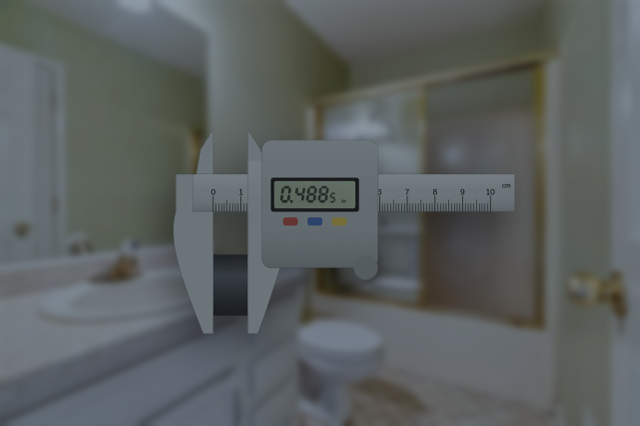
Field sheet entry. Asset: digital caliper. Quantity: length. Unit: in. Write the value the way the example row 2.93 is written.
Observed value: 0.4885
